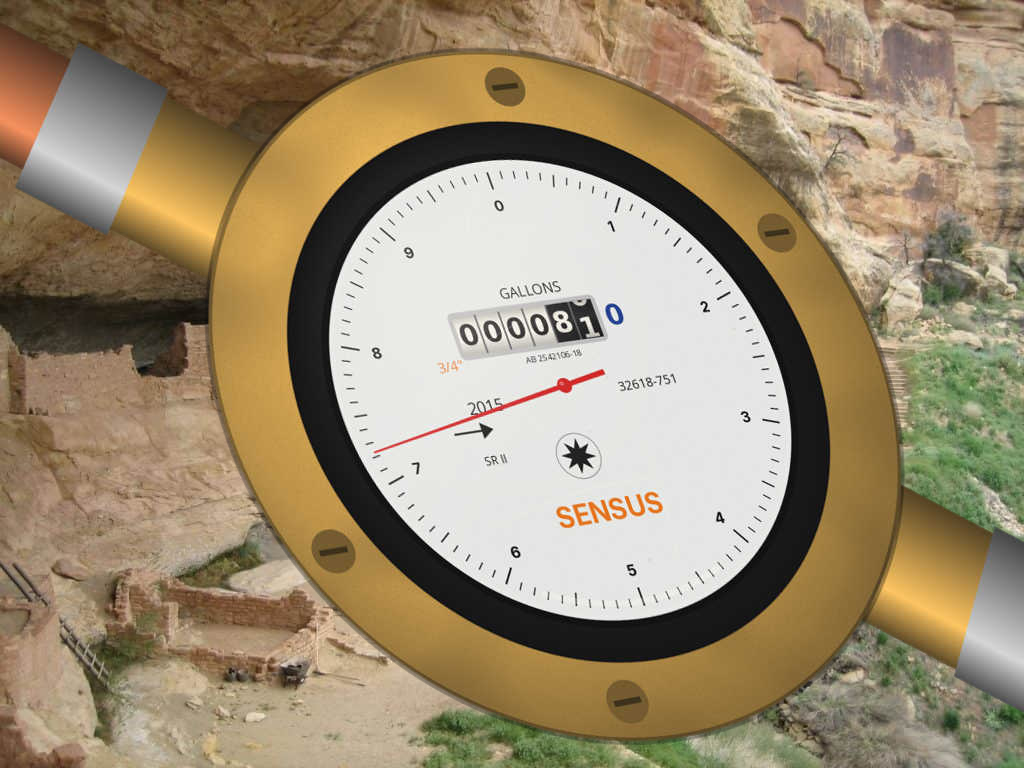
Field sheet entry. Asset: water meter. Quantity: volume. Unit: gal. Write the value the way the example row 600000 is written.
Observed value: 807.2
